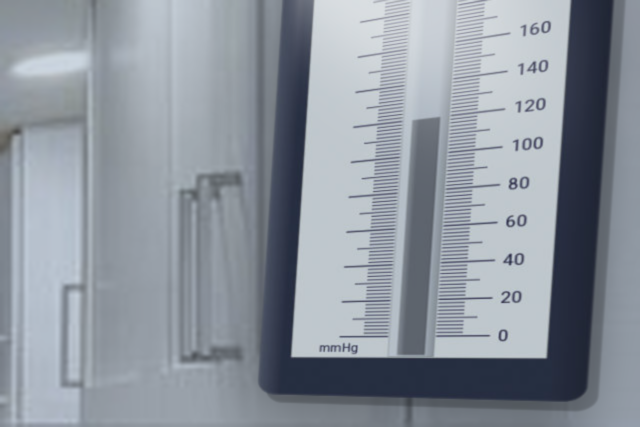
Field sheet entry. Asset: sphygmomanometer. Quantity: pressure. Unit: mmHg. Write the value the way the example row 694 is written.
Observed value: 120
